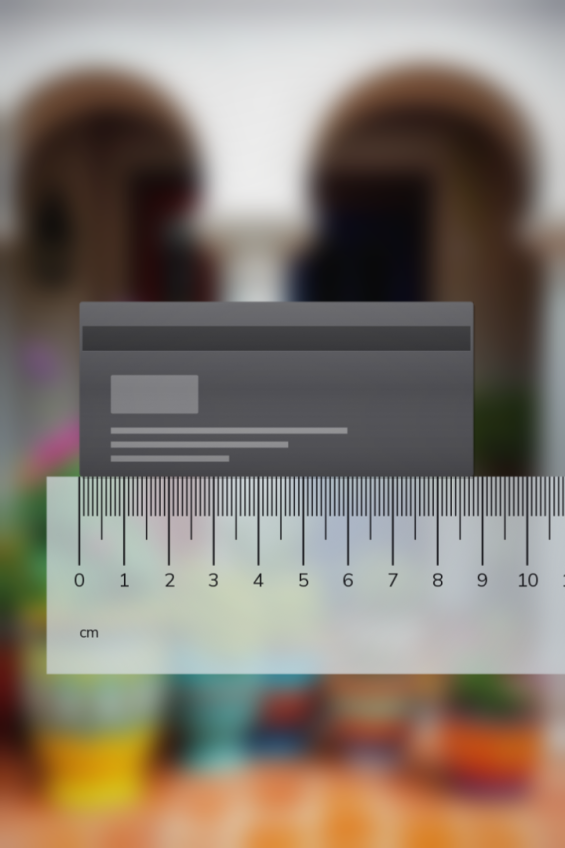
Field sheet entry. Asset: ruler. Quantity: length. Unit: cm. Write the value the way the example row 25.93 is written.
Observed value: 8.8
